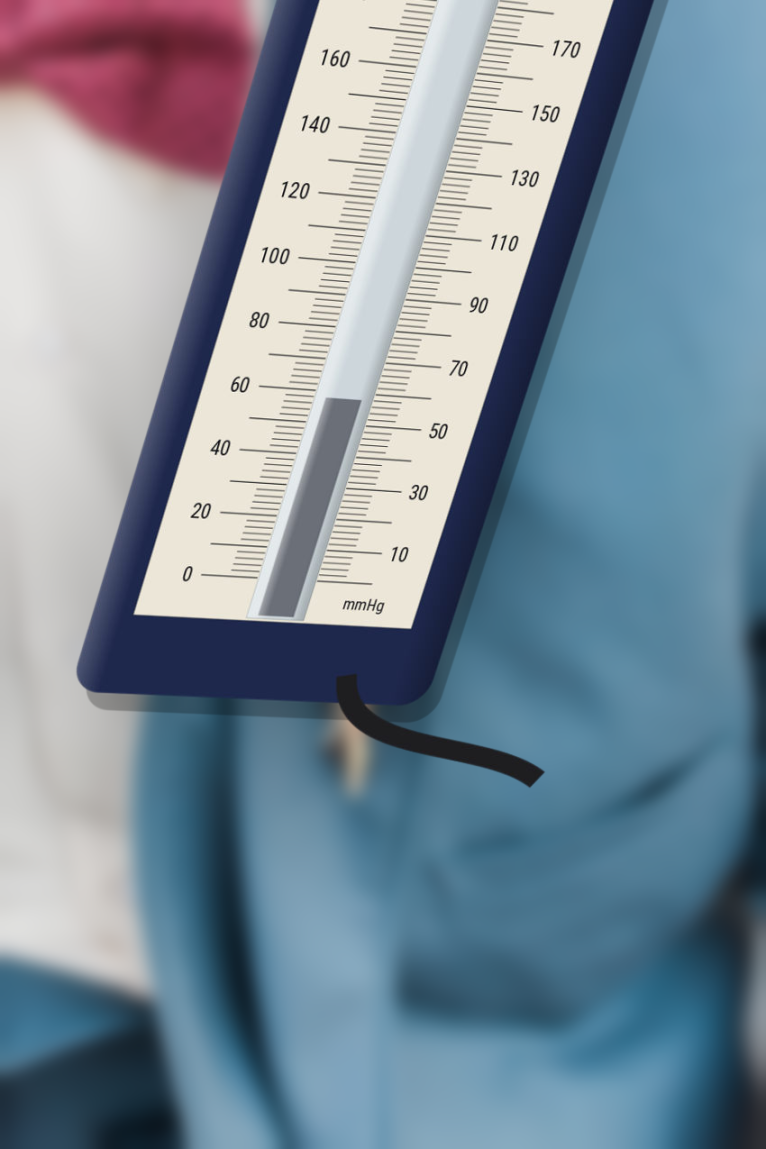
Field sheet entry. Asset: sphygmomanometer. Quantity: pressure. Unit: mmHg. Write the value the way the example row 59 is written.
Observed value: 58
